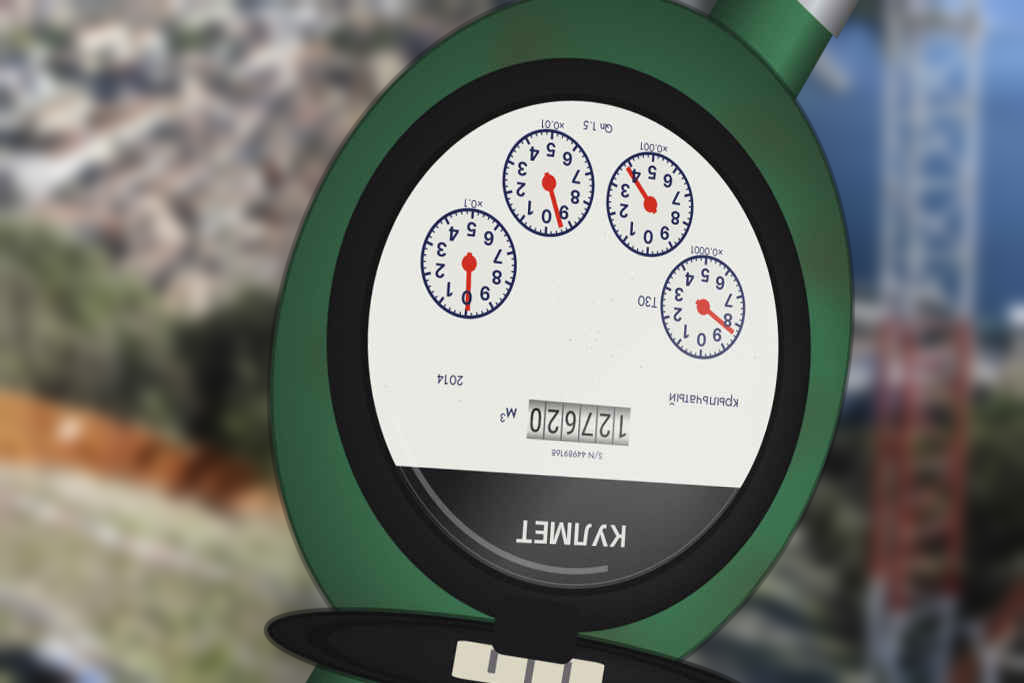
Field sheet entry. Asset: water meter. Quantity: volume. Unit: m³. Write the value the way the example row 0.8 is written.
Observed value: 127619.9938
